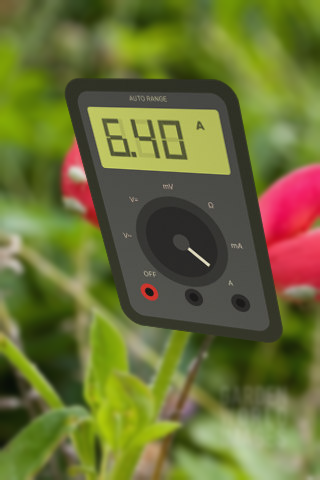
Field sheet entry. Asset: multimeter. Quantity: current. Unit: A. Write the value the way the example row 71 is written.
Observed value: 6.40
